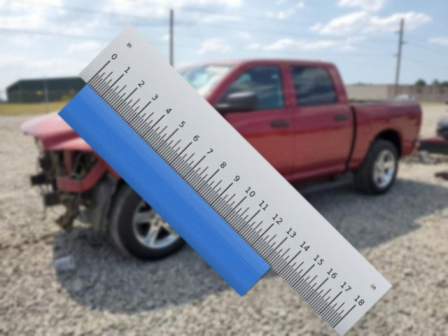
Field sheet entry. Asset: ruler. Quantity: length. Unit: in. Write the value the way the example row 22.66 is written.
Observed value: 13.5
